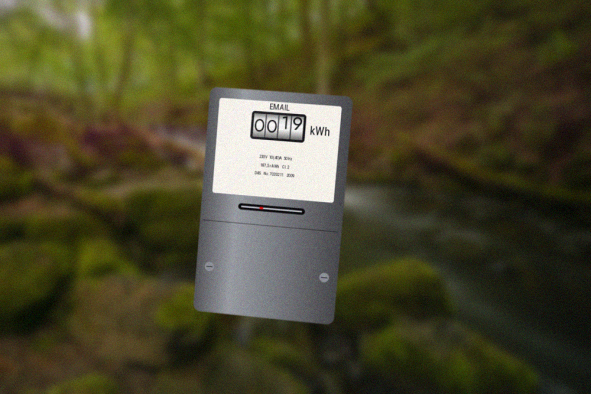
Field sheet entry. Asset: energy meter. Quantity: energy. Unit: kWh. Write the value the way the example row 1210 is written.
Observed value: 19
